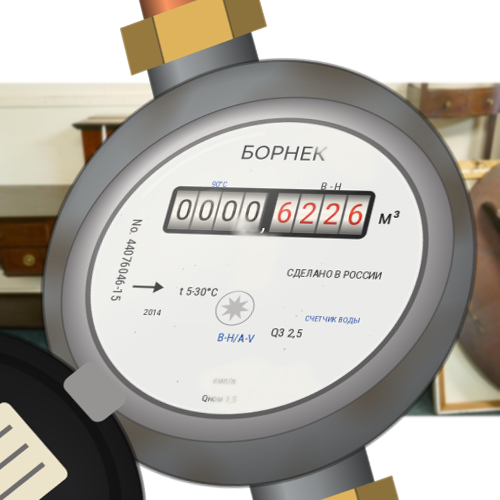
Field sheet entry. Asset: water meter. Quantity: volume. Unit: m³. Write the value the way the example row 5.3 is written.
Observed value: 0.6226
